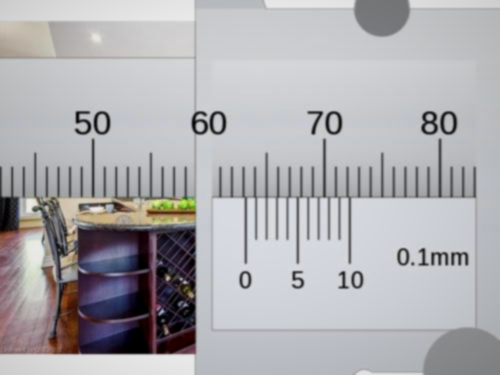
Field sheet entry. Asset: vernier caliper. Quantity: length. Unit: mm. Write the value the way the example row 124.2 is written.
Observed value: 63.2
